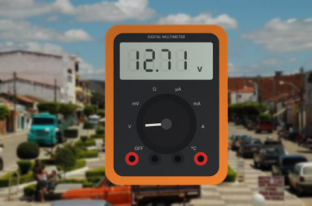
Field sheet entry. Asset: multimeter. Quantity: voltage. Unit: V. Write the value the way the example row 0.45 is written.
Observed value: 12.71
